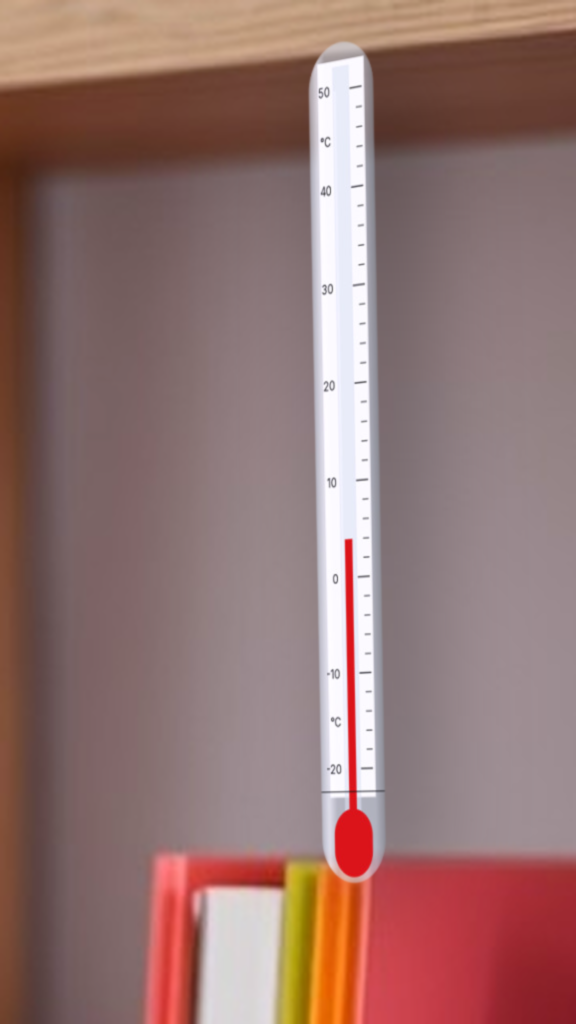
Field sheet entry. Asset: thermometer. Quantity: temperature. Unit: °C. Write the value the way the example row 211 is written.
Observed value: 4
